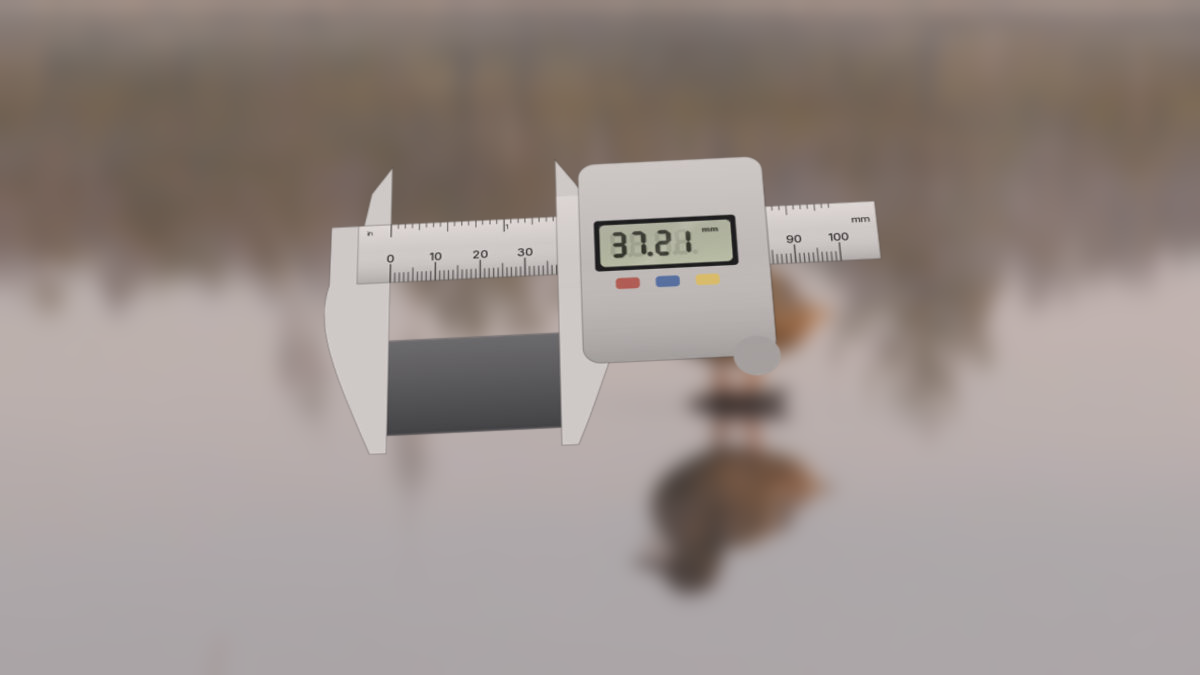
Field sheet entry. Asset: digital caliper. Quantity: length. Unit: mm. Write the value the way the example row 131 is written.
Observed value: 37.21
